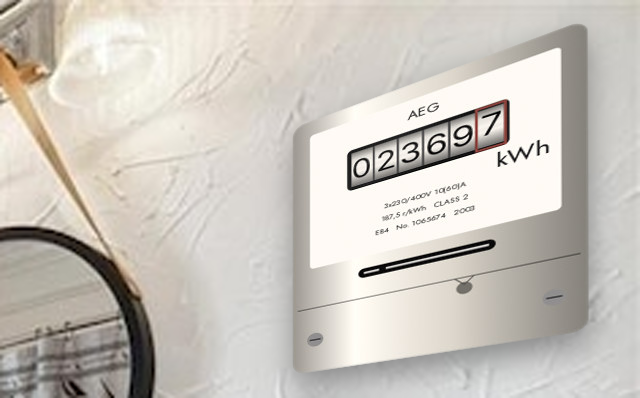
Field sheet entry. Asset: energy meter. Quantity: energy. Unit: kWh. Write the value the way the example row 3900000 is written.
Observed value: 2369.7
